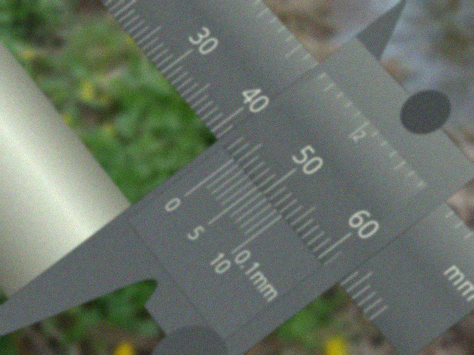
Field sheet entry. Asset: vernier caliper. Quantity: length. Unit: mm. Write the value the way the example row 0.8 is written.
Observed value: 44.4
